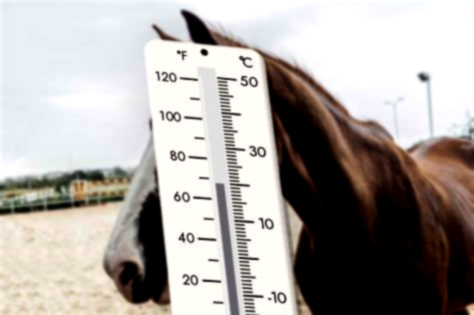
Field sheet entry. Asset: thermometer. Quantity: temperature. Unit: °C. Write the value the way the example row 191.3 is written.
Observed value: 20
